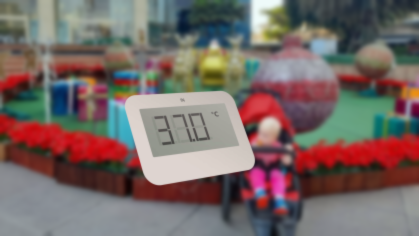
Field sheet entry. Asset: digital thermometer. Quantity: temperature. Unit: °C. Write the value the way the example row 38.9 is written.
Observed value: 37.0
